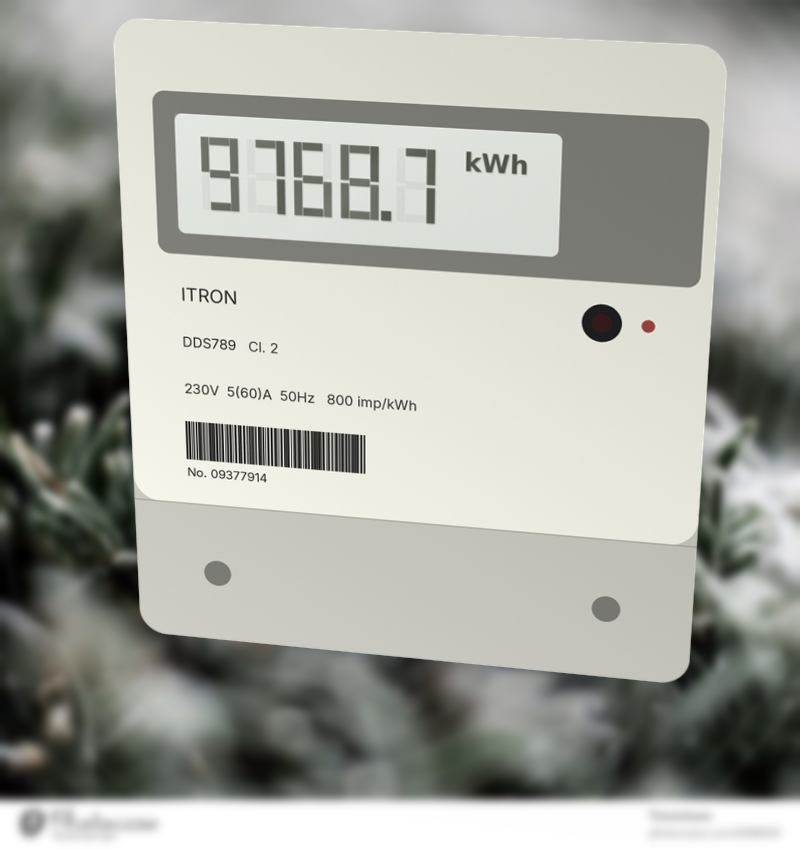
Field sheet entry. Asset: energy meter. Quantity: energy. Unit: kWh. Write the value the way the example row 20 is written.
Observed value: 9768.7
